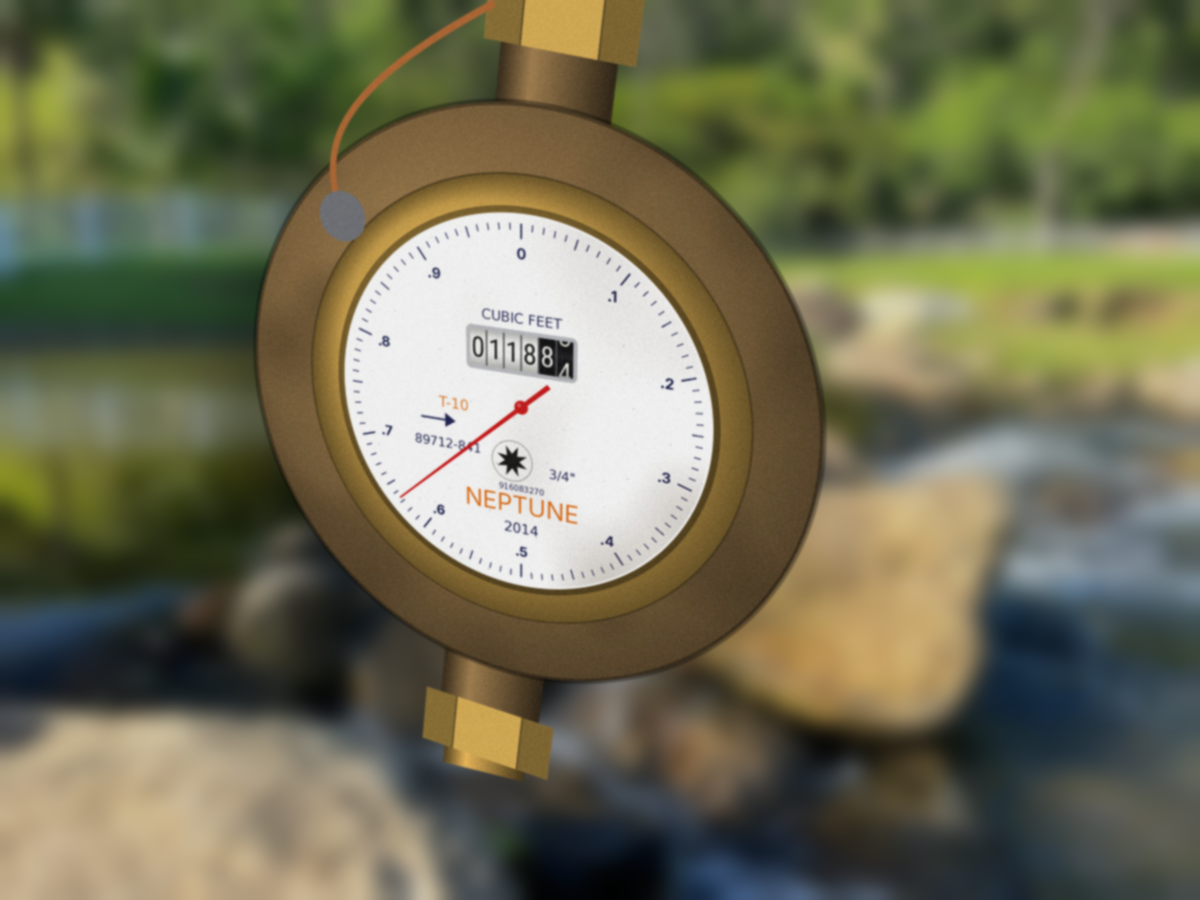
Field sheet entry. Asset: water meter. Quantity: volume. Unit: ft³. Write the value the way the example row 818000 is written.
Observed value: 11883.63
